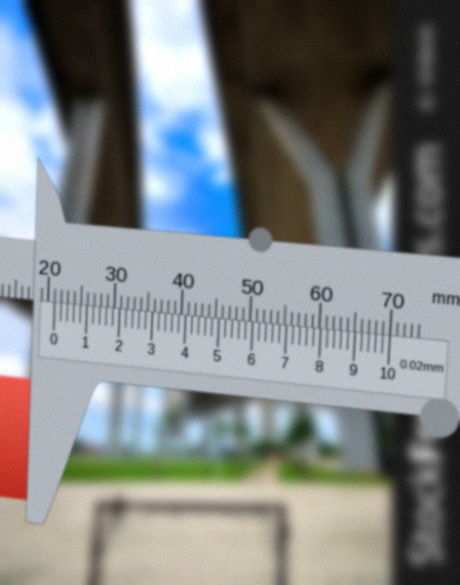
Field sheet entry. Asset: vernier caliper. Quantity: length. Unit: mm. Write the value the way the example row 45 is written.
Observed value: 21.0
